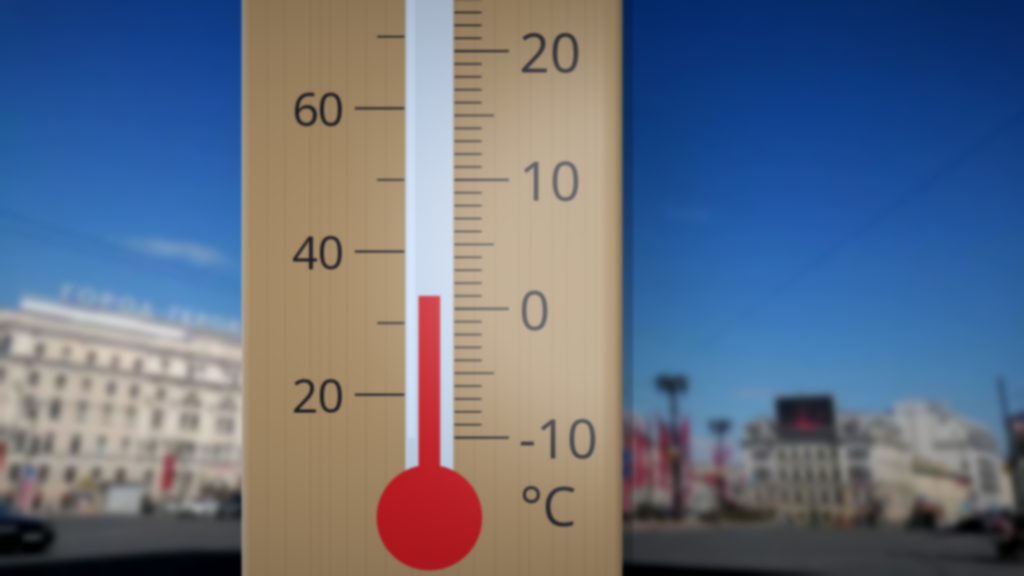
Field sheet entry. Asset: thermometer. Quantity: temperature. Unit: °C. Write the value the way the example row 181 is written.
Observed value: 1
